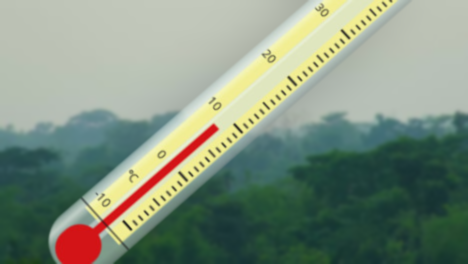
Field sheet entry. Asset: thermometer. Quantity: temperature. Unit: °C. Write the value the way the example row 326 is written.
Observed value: 8
